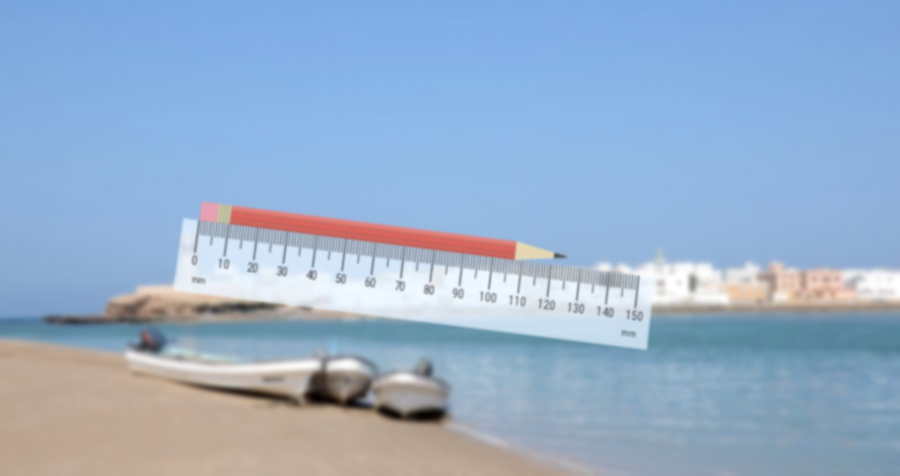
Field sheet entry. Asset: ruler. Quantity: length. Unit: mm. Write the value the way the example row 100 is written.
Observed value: 125
